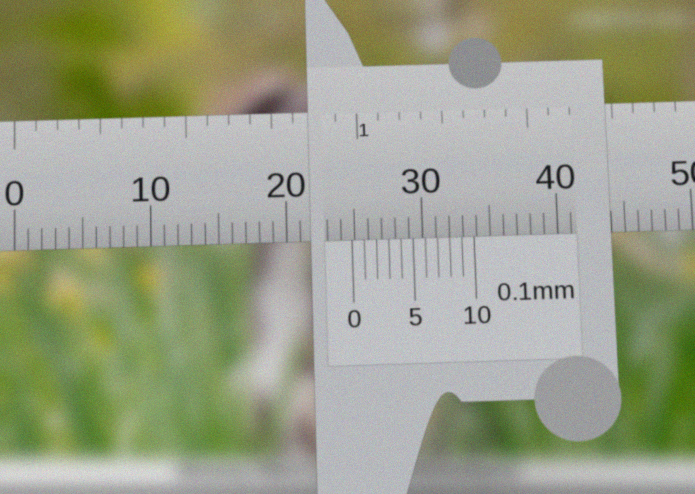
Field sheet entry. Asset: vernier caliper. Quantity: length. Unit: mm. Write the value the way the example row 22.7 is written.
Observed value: 24.8
